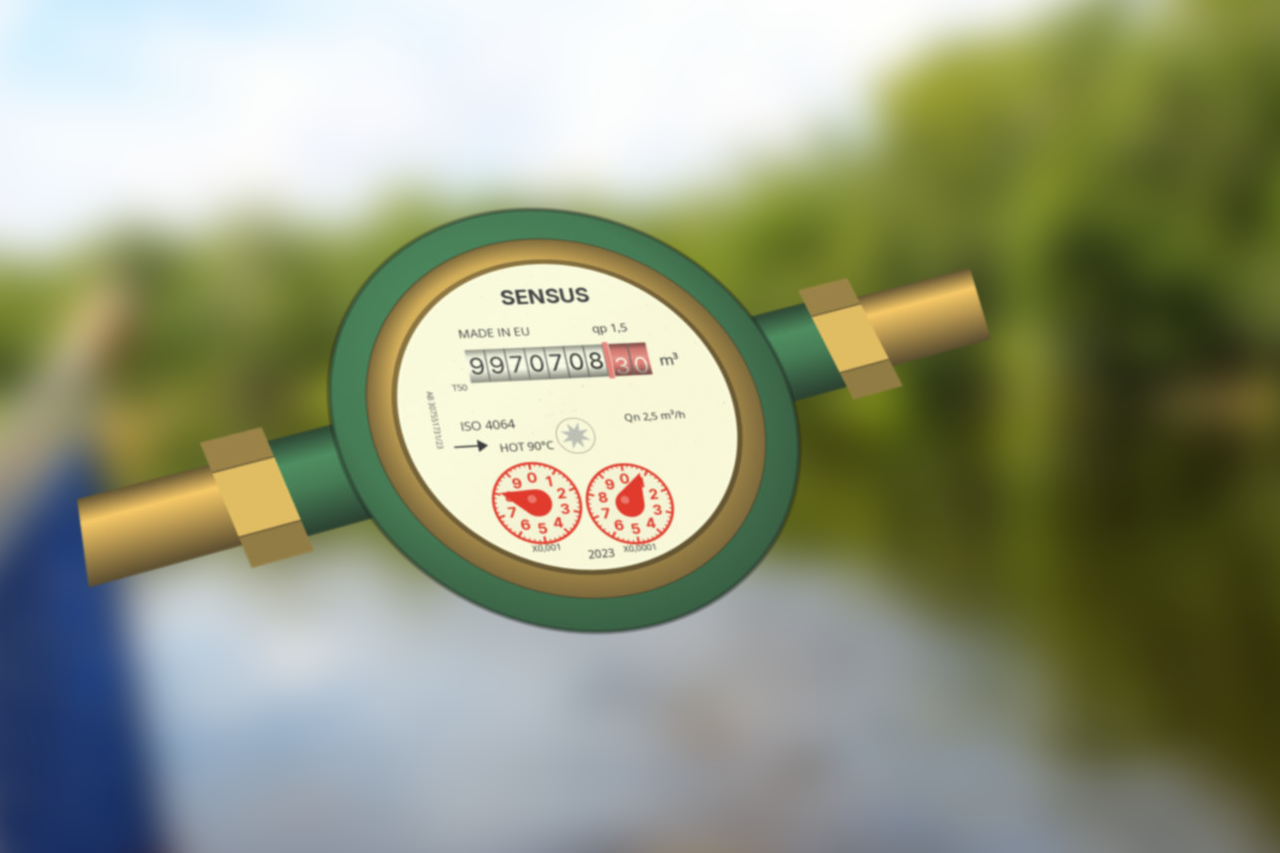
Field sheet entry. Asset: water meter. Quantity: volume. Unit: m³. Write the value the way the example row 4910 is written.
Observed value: 9970708.2980
